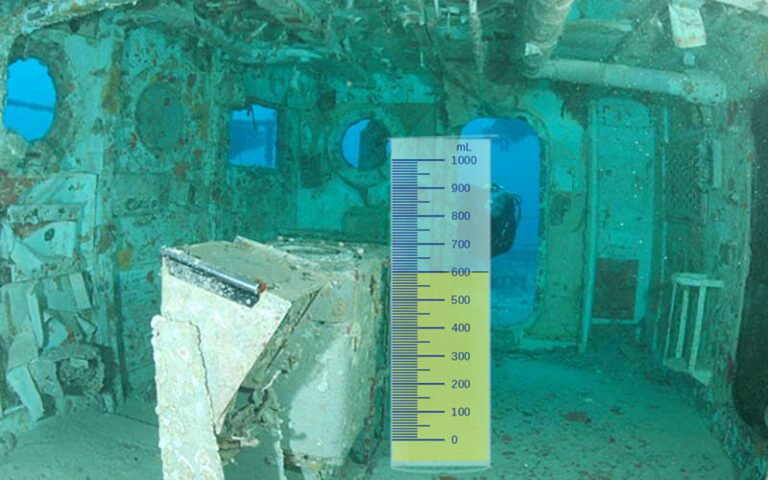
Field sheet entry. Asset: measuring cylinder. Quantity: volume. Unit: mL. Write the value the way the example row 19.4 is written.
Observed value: 600
